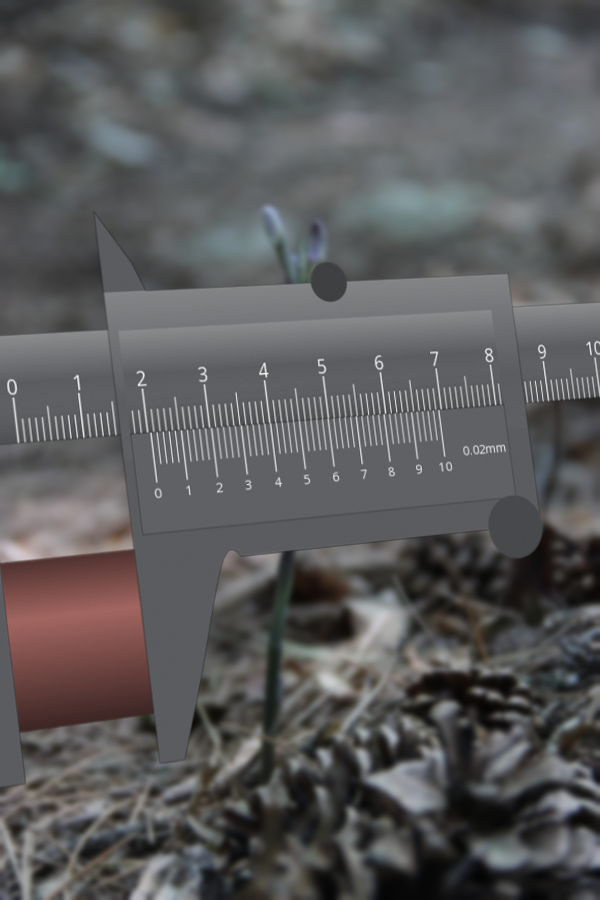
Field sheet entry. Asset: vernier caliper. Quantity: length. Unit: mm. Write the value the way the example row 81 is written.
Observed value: 20.5
